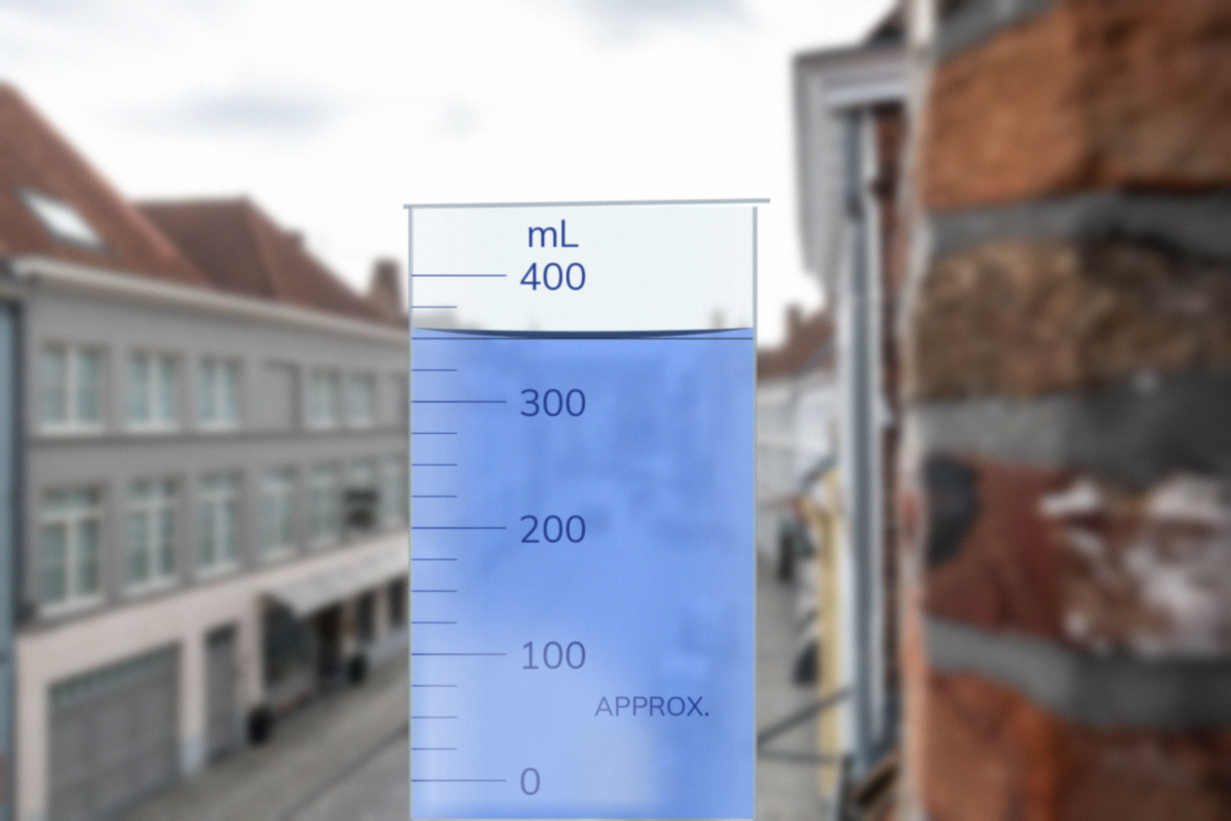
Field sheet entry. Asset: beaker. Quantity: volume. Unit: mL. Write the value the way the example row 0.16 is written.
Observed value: 350
